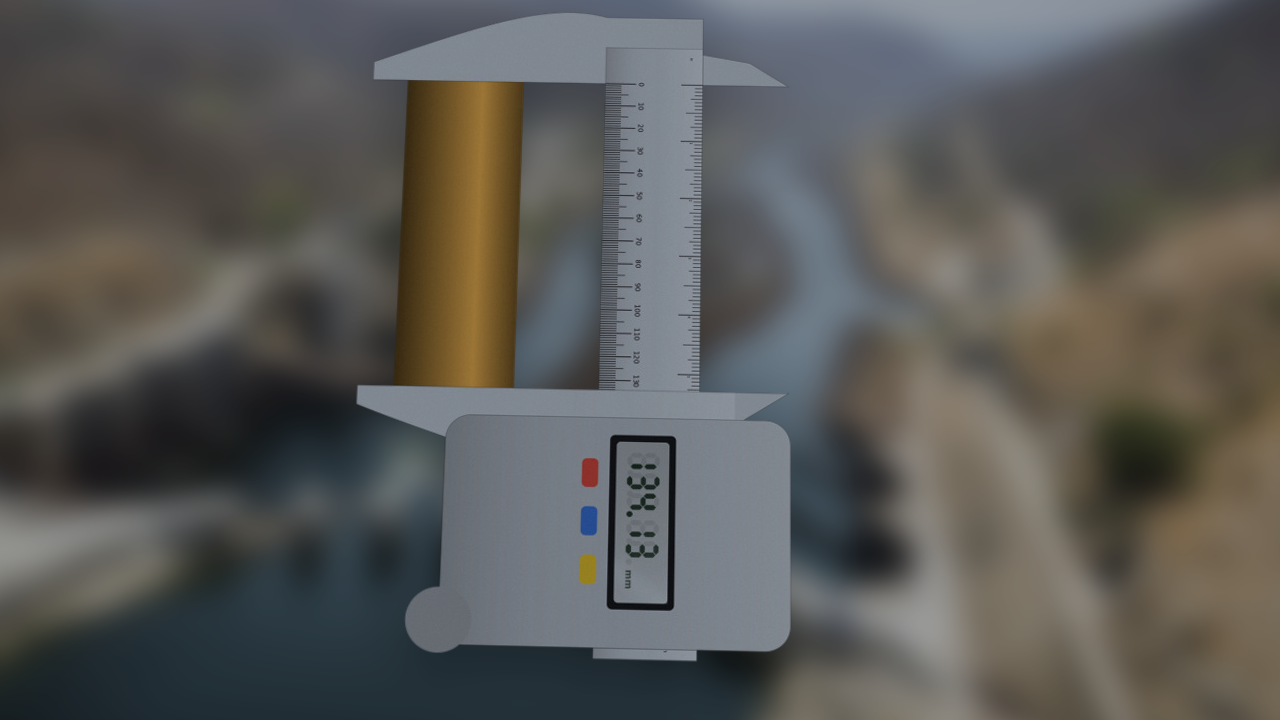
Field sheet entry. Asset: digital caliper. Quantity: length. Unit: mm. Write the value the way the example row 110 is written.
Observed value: 134.13
